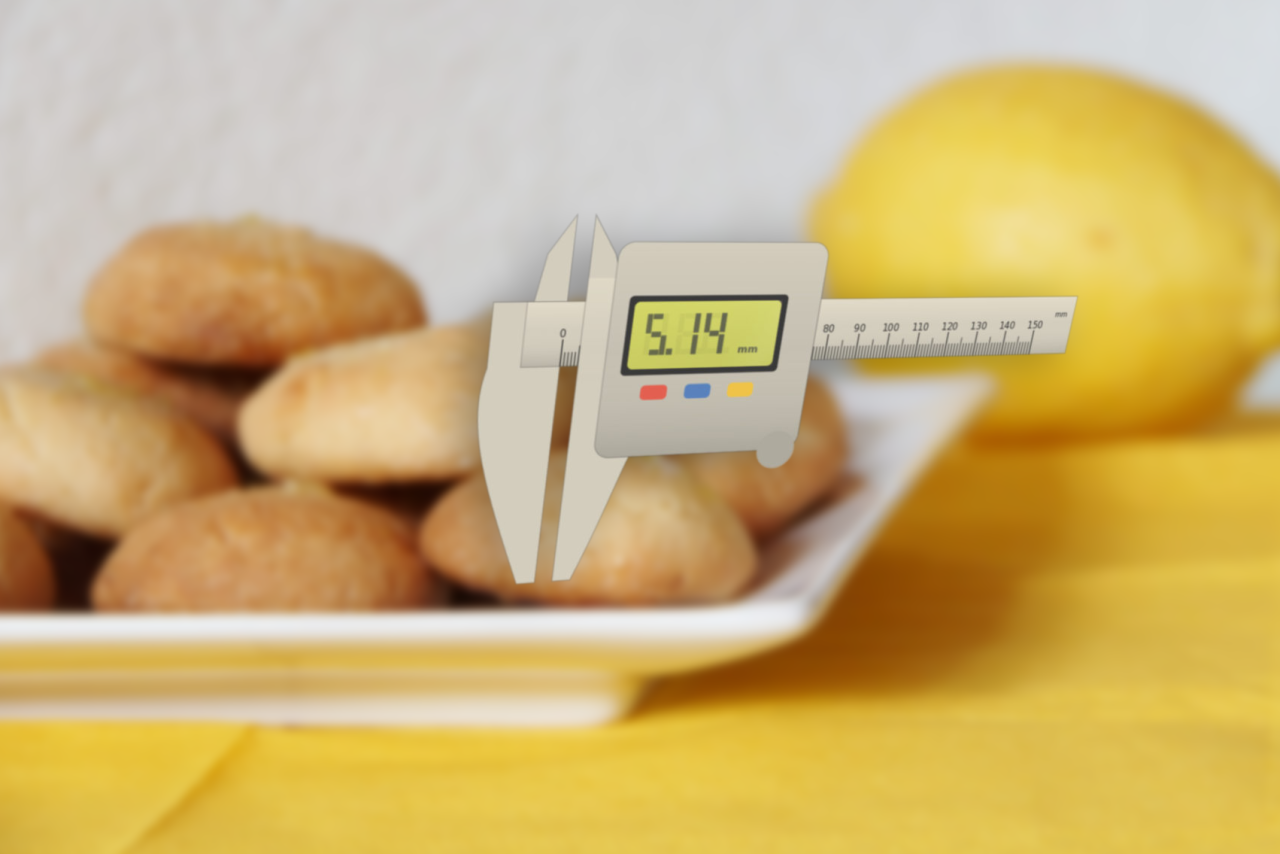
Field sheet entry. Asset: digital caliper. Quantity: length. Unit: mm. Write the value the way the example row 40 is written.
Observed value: 5.14
